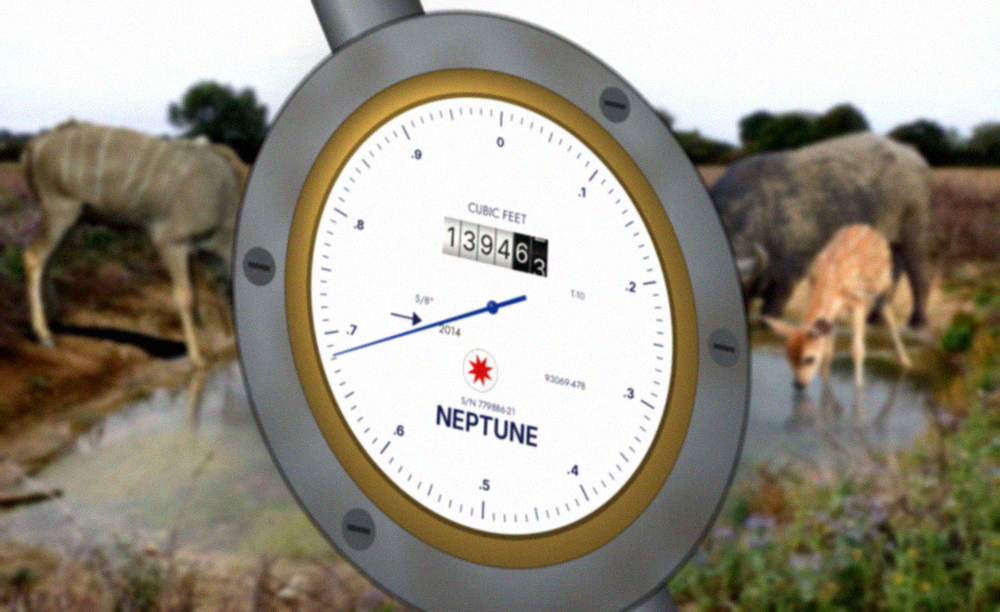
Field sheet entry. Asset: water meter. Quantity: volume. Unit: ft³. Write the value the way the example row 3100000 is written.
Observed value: 139462.68
